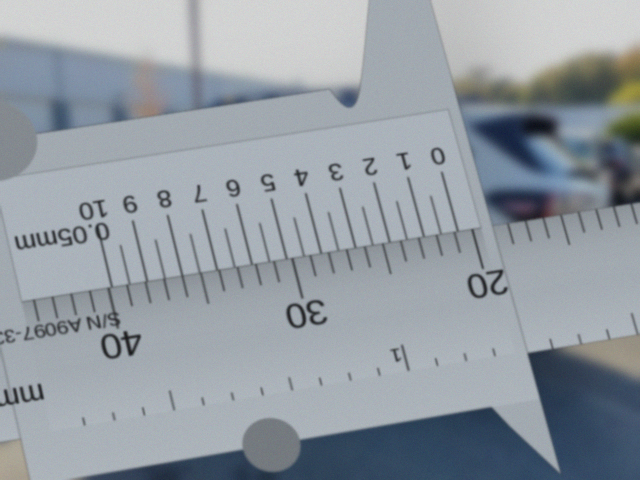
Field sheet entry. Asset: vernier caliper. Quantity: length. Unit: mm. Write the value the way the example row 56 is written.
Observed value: 20.8
